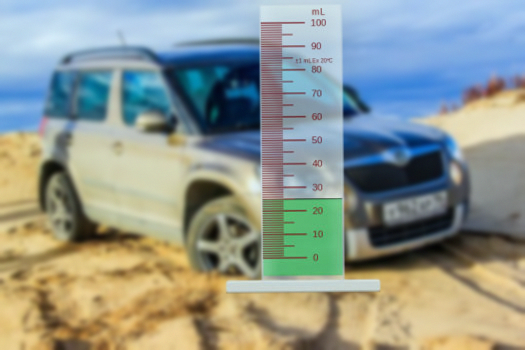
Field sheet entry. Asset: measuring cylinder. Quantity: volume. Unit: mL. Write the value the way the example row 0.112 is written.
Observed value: 25
